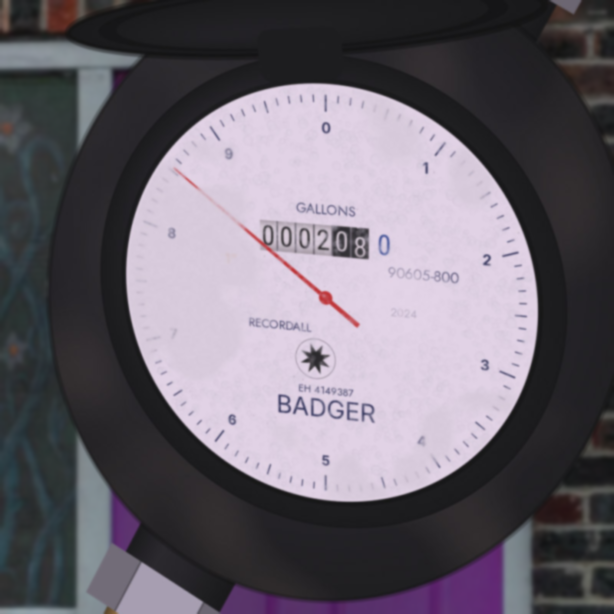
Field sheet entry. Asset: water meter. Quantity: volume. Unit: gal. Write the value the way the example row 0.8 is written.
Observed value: 2078.5
